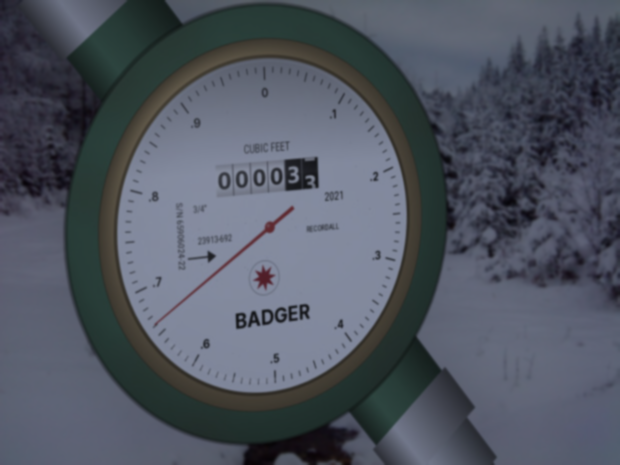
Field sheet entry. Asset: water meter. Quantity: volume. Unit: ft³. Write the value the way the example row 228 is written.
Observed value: 32.66
